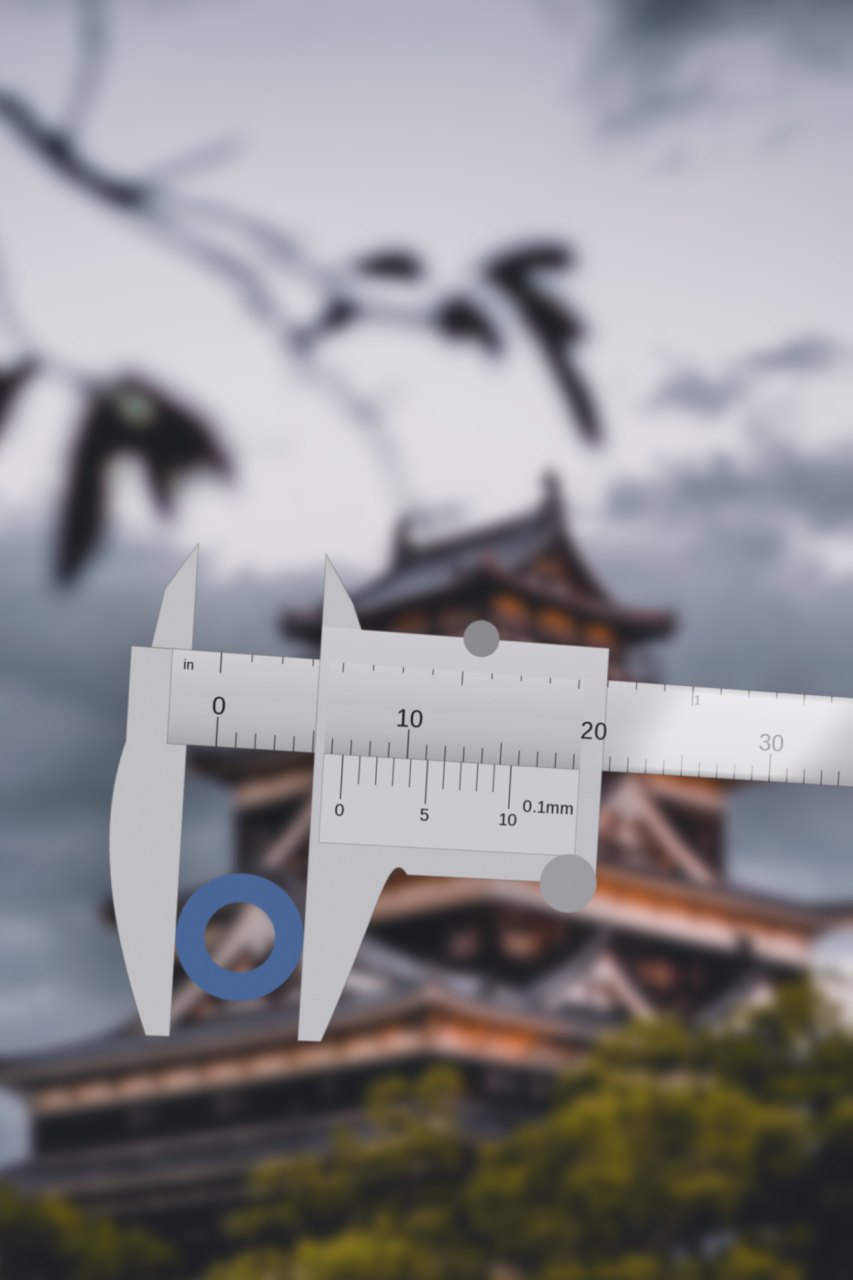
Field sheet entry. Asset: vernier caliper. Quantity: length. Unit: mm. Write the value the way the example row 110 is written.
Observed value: 6.6
